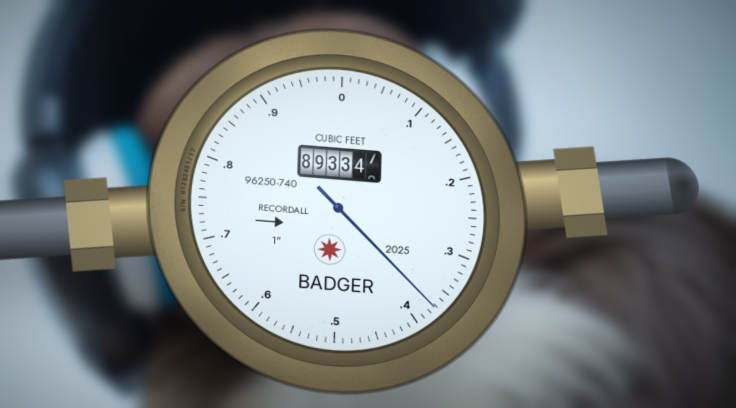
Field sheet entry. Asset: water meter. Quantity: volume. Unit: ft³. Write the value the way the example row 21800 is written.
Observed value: 893347.37
